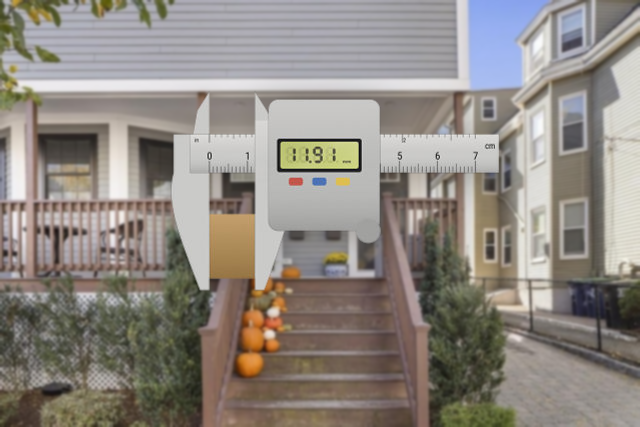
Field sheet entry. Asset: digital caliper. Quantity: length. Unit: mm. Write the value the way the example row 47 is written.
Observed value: 11.91
